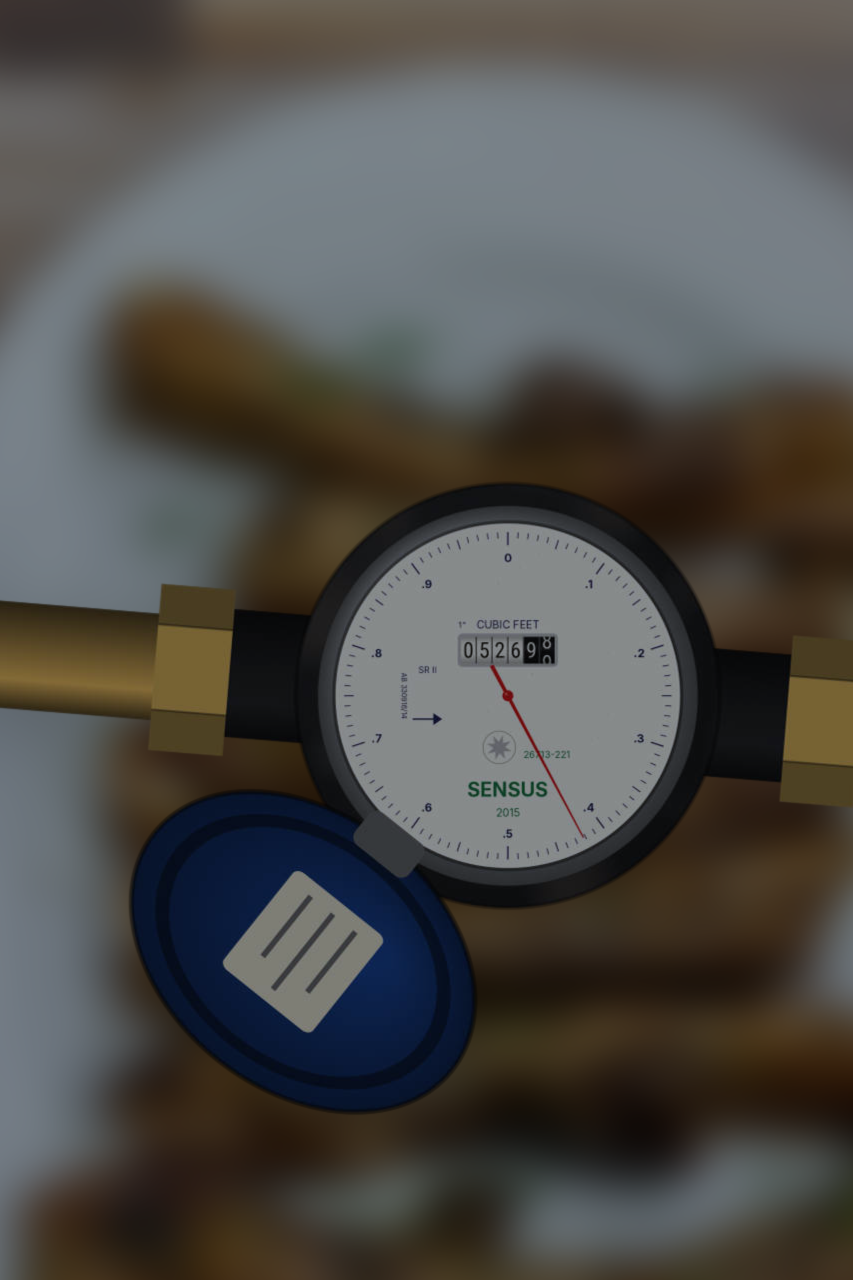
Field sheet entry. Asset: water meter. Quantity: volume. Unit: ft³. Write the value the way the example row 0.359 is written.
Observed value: 52698.42
